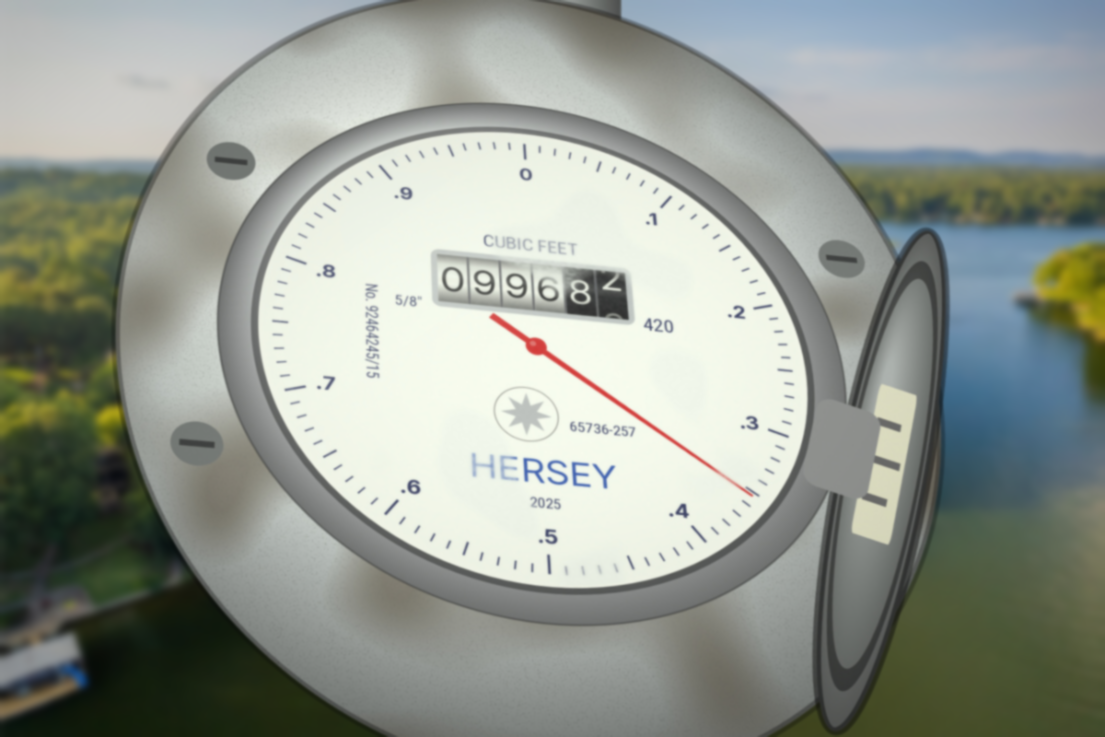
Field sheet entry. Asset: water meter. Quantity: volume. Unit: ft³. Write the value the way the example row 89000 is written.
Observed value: 99682.35
